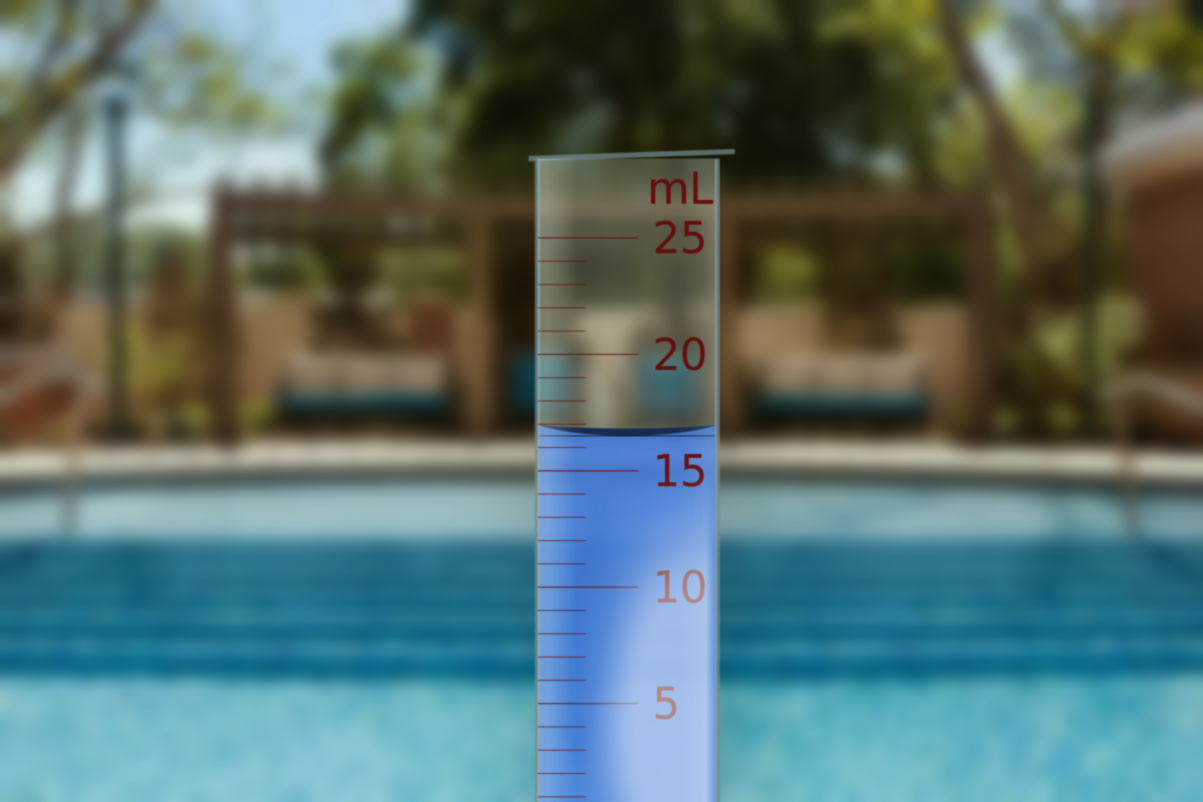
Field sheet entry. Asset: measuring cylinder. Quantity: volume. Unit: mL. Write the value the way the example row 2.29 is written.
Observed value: 16.5
